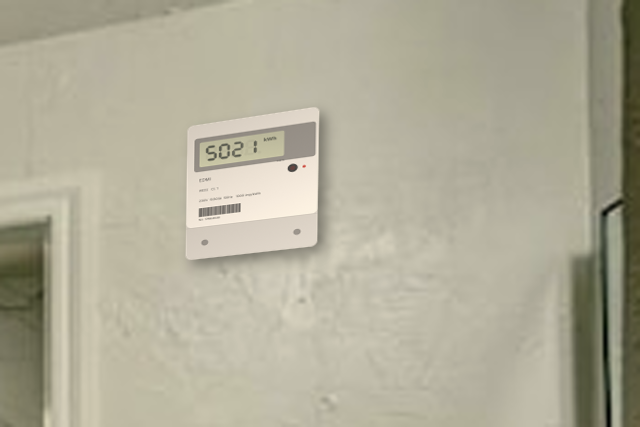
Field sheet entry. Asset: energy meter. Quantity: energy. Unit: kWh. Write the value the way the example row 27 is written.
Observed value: 5021
